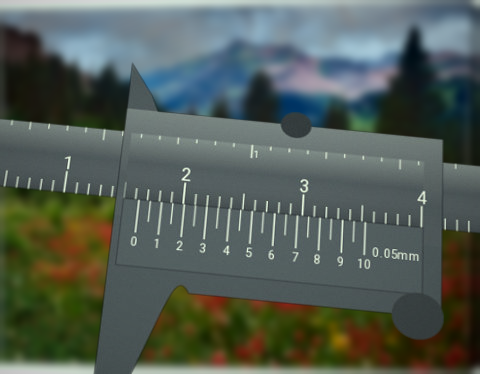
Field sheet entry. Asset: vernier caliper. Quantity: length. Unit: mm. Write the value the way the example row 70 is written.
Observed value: 16.3
